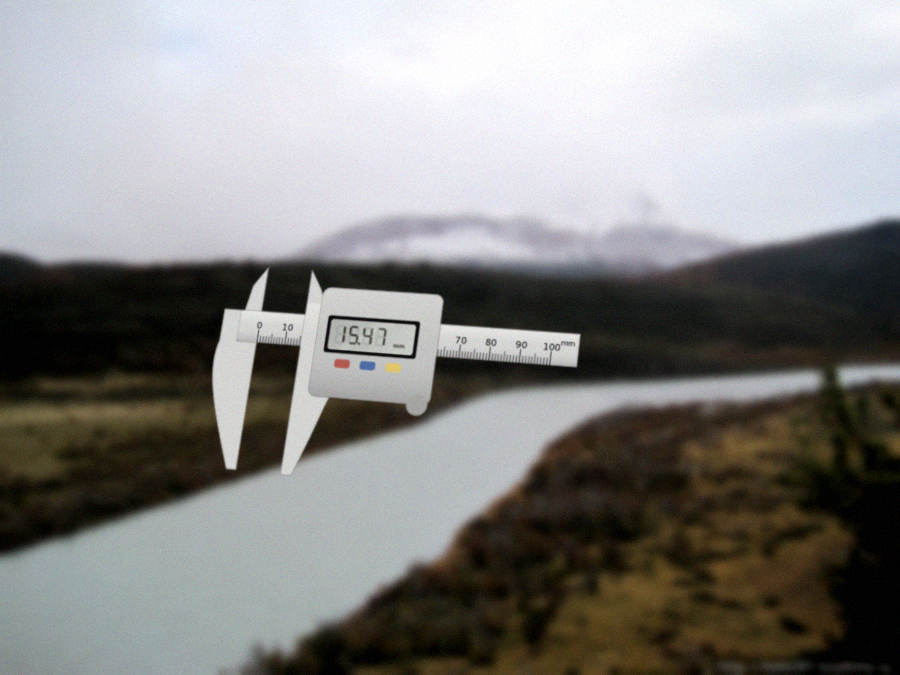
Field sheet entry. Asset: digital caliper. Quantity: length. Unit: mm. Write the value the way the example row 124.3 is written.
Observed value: 15.47
